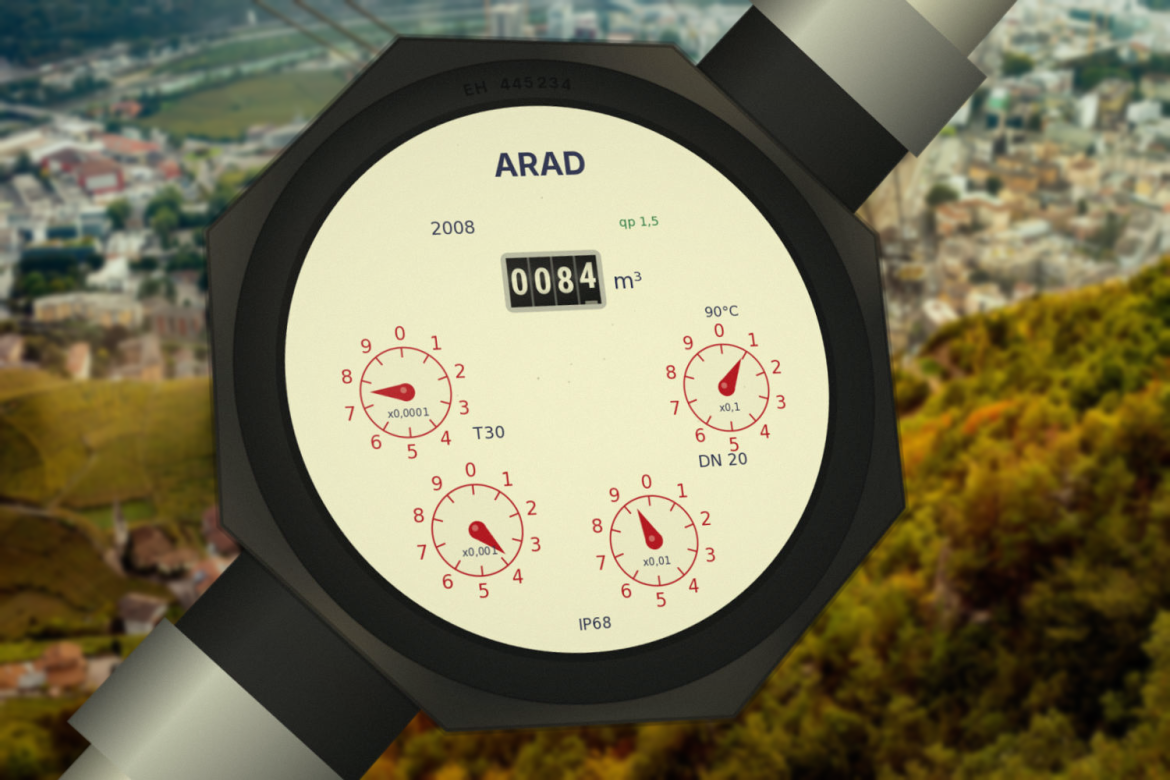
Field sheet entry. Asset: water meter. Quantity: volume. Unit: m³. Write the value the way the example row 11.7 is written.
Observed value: 84.0937
